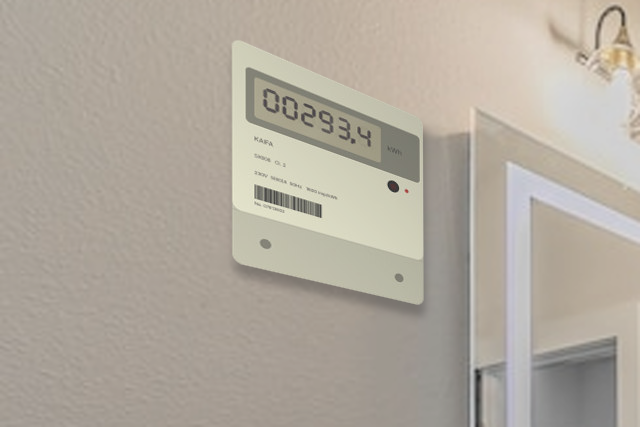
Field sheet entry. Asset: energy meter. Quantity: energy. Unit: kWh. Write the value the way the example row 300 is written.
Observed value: 293.4
